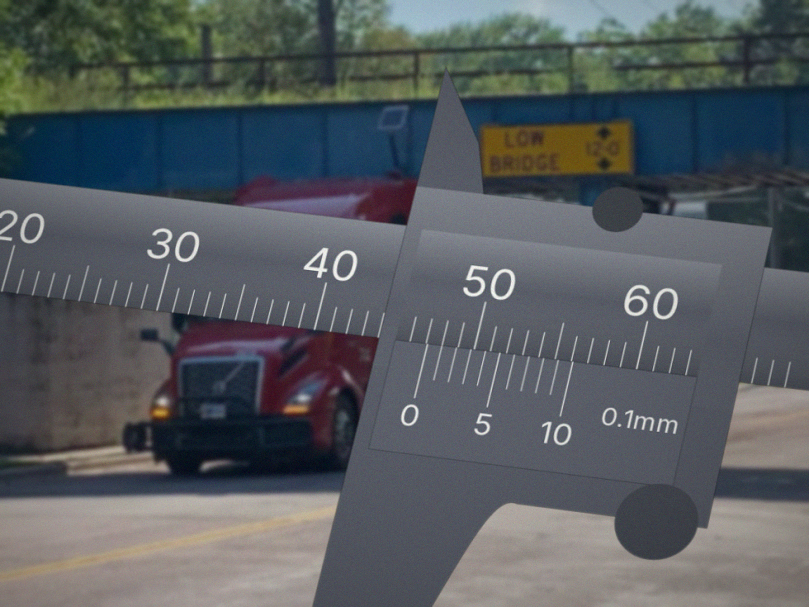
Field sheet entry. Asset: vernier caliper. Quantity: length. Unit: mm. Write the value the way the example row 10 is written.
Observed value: 47.1
